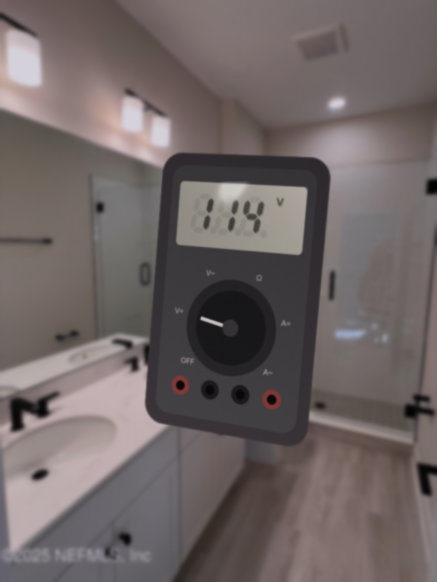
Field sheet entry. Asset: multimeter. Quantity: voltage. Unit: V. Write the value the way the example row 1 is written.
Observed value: 114
